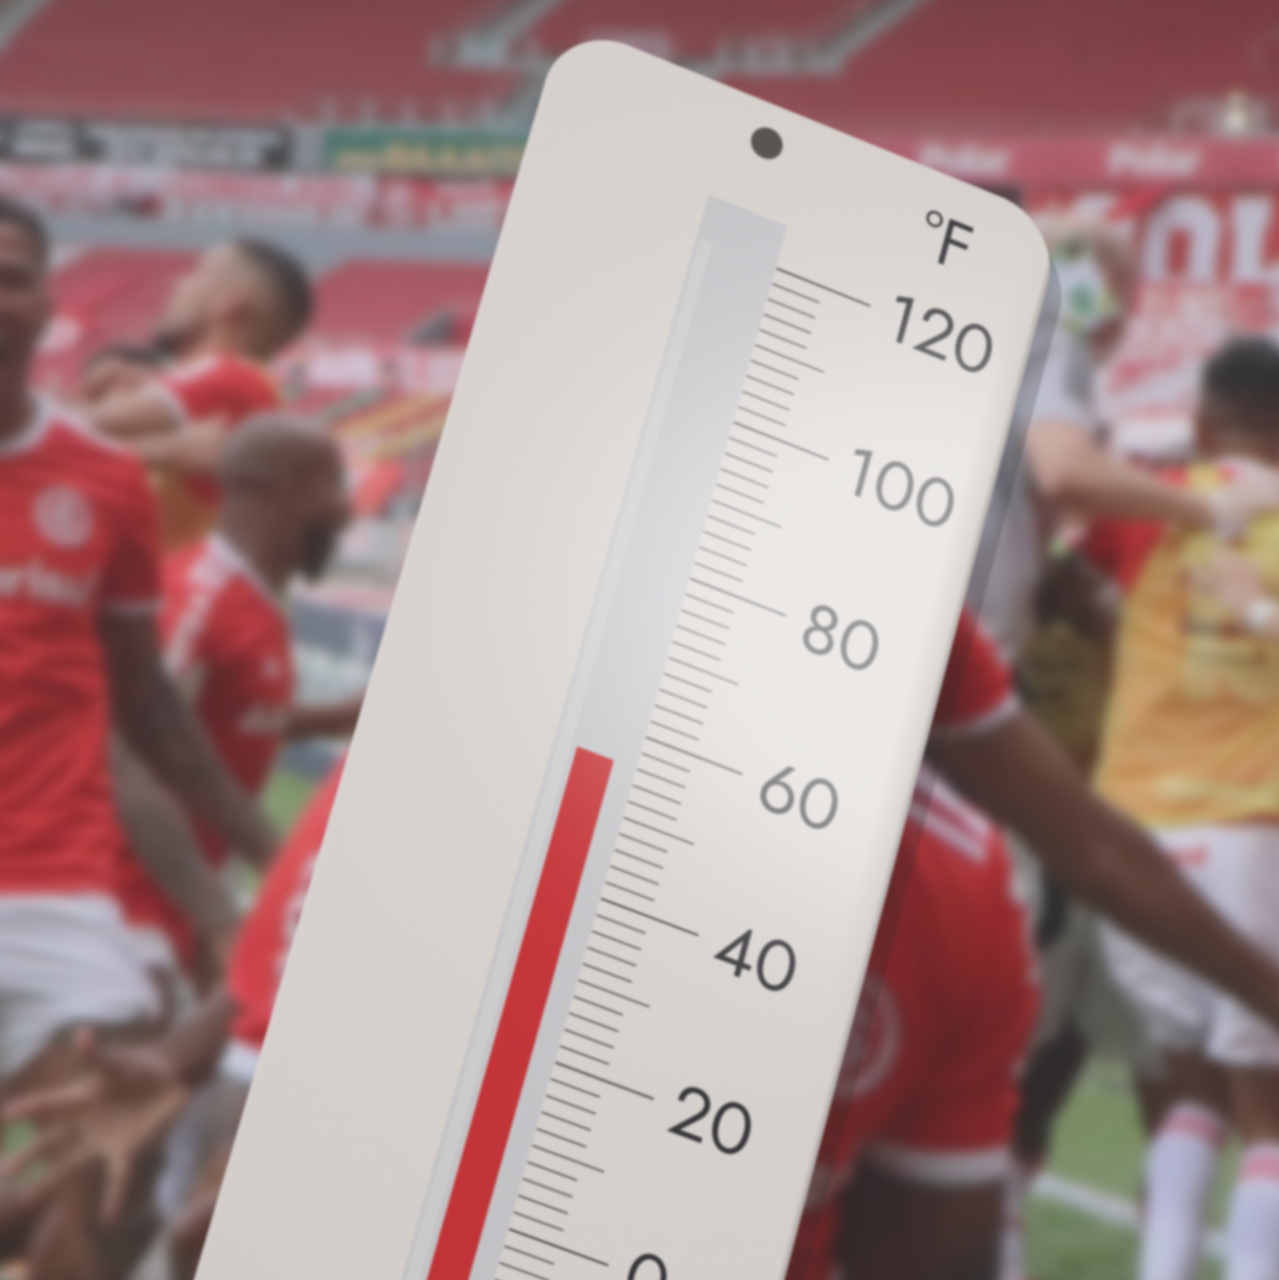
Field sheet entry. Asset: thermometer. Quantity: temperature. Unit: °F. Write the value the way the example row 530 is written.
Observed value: 56
